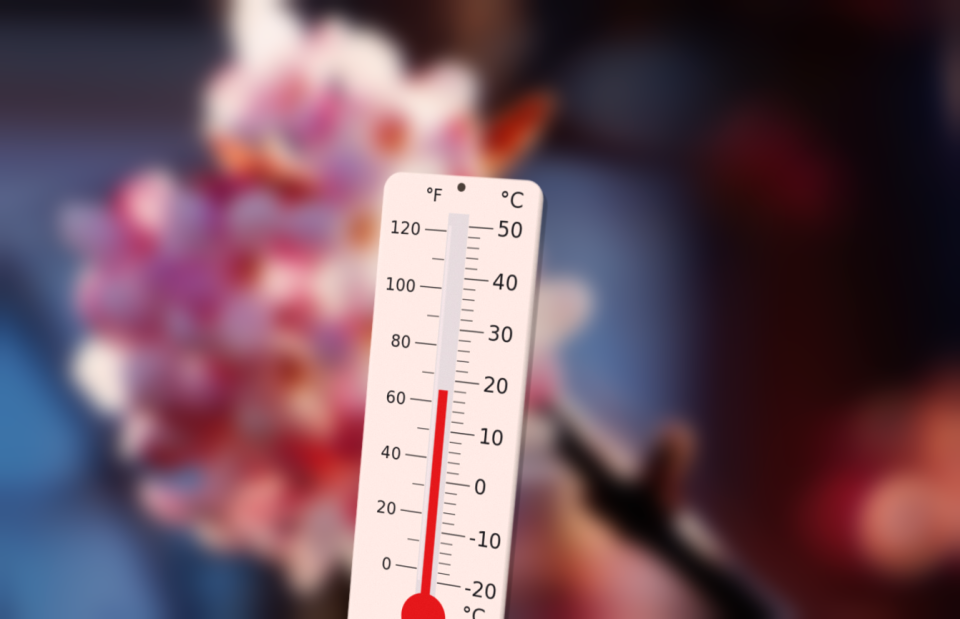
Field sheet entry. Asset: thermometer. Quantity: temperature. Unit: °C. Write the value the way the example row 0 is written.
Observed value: 18
